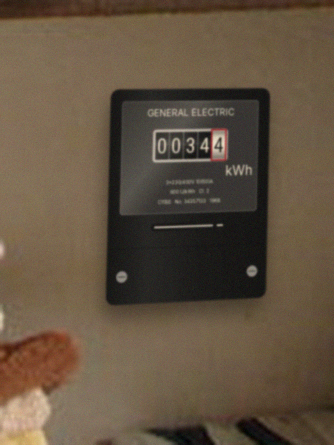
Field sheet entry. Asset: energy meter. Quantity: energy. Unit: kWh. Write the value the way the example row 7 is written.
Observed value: 34.4
